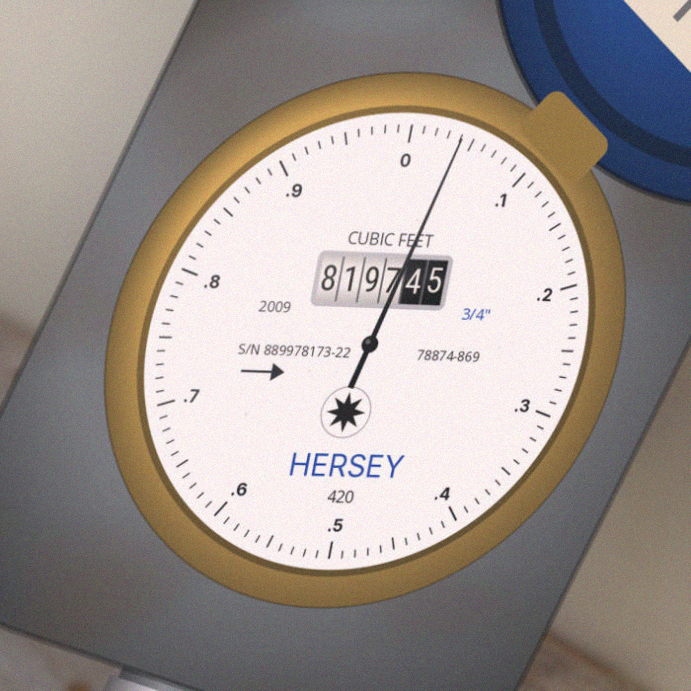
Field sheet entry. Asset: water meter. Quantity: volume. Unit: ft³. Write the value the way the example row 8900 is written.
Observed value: 819745.04
